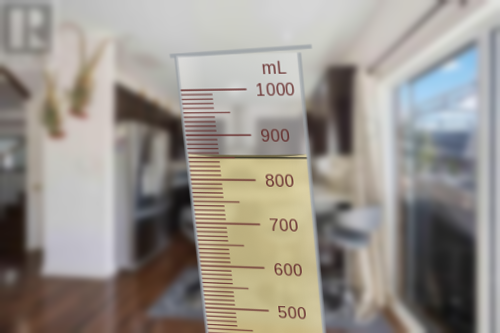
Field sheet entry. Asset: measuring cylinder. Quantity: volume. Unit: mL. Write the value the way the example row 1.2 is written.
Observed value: 850
